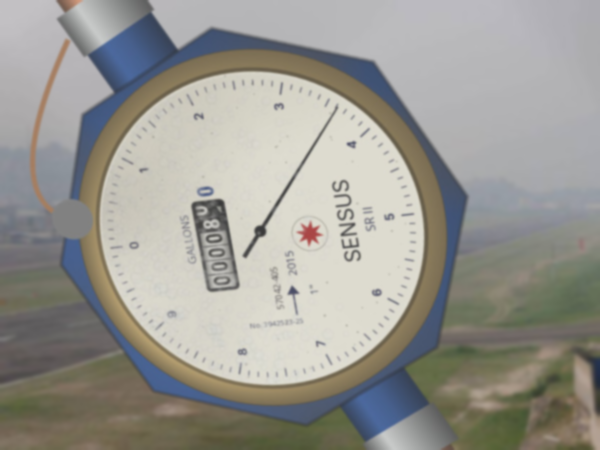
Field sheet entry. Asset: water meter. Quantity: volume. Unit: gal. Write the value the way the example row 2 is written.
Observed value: 803.6
